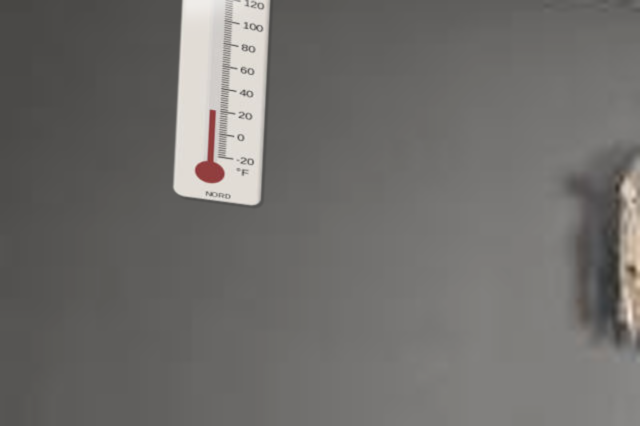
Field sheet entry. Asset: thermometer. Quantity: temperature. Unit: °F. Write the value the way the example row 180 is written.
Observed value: 20
